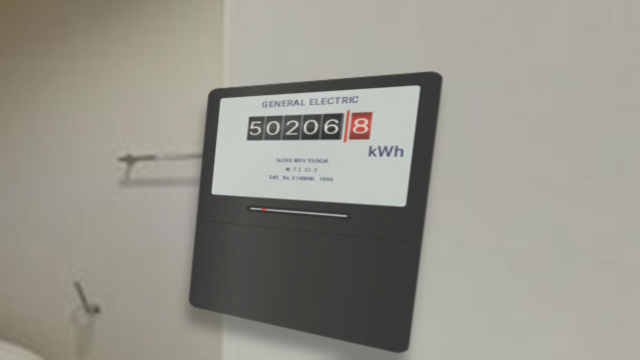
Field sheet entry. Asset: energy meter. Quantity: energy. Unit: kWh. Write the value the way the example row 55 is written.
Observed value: 50206.8
